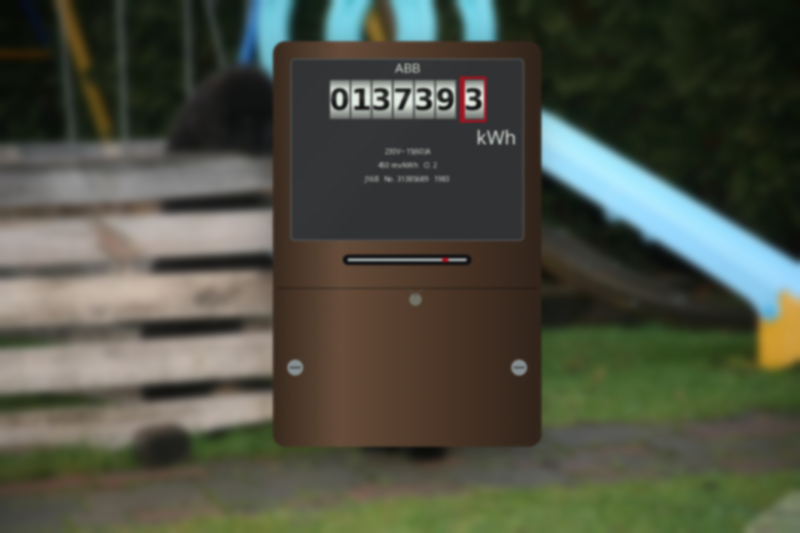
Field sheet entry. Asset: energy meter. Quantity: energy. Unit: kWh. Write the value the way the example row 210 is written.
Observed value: 13739.3
